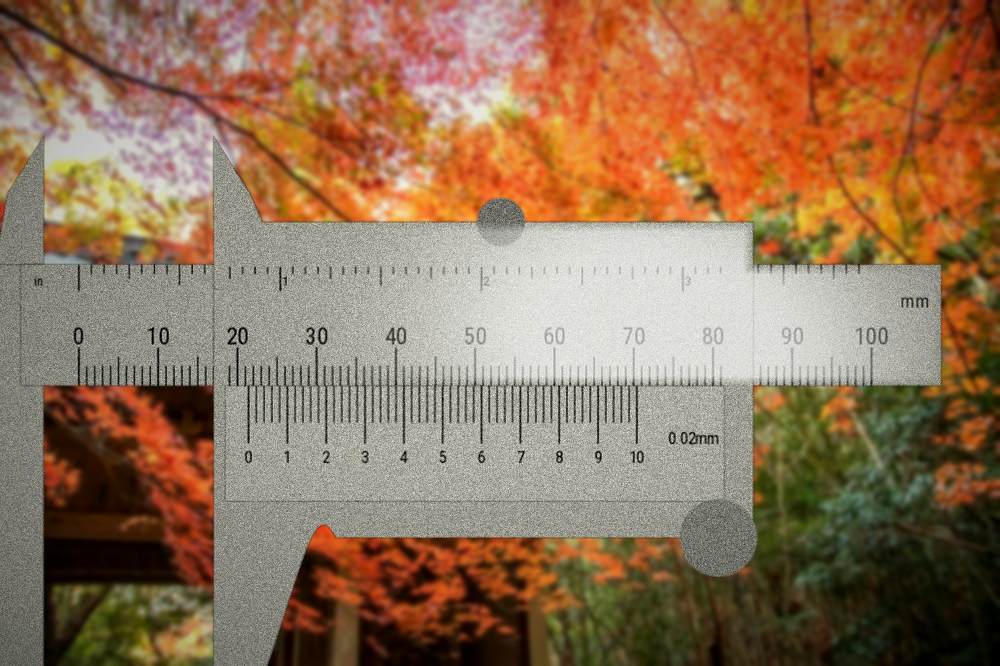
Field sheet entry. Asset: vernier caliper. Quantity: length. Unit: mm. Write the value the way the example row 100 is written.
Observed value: 21.4
